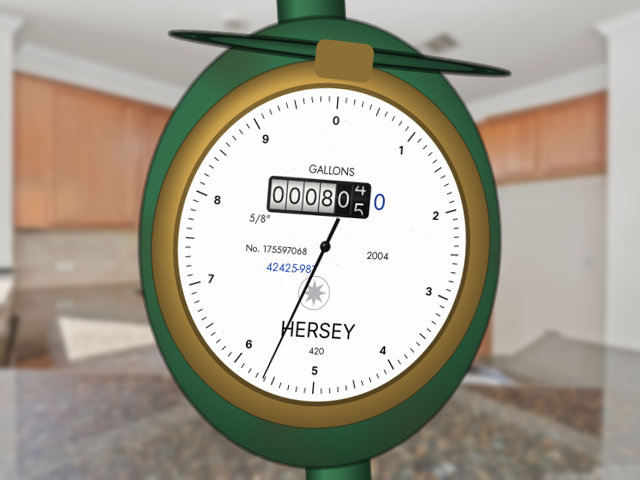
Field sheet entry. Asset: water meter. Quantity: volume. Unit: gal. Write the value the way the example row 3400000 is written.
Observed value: 8045.6
